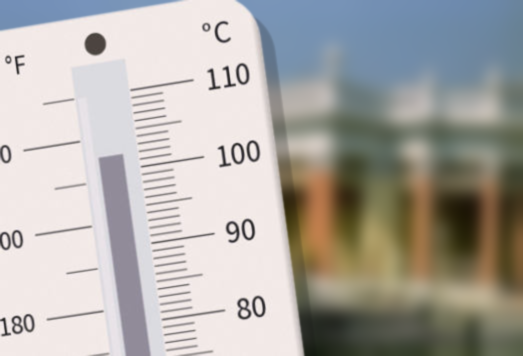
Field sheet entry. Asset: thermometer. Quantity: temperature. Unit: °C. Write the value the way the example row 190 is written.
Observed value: 102
